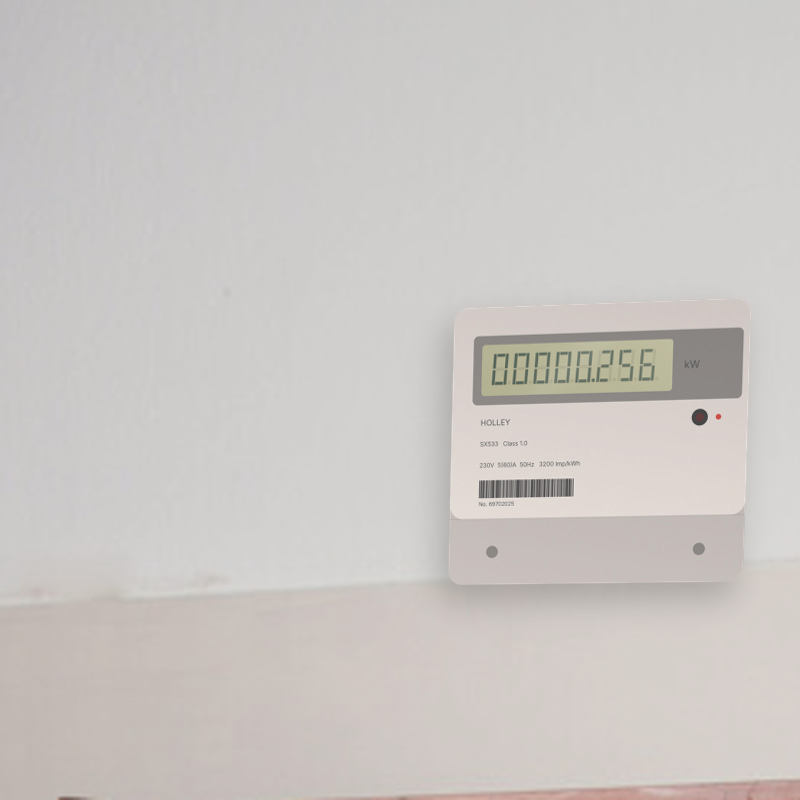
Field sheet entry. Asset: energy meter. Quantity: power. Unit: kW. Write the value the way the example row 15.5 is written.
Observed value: 0.256
